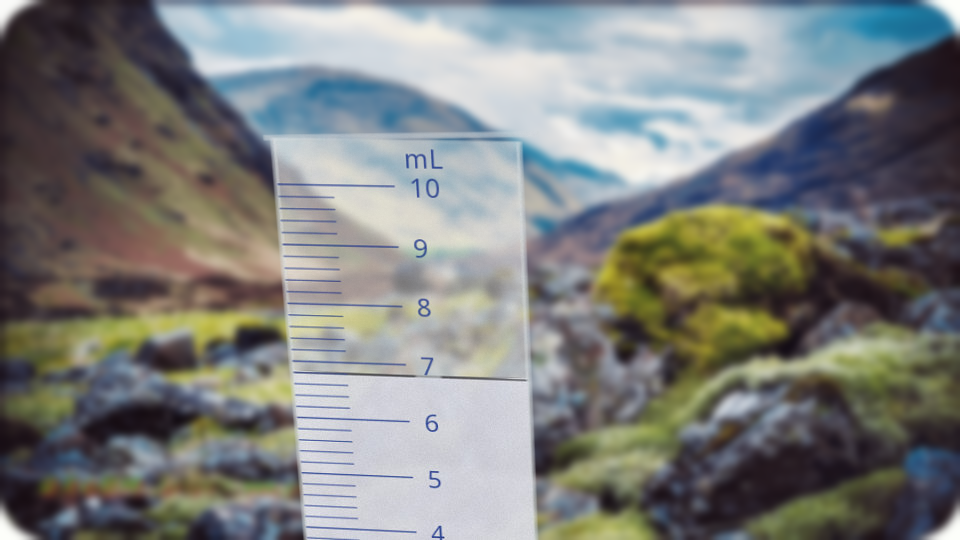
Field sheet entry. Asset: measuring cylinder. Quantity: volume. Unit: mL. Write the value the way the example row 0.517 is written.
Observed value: 6.8
